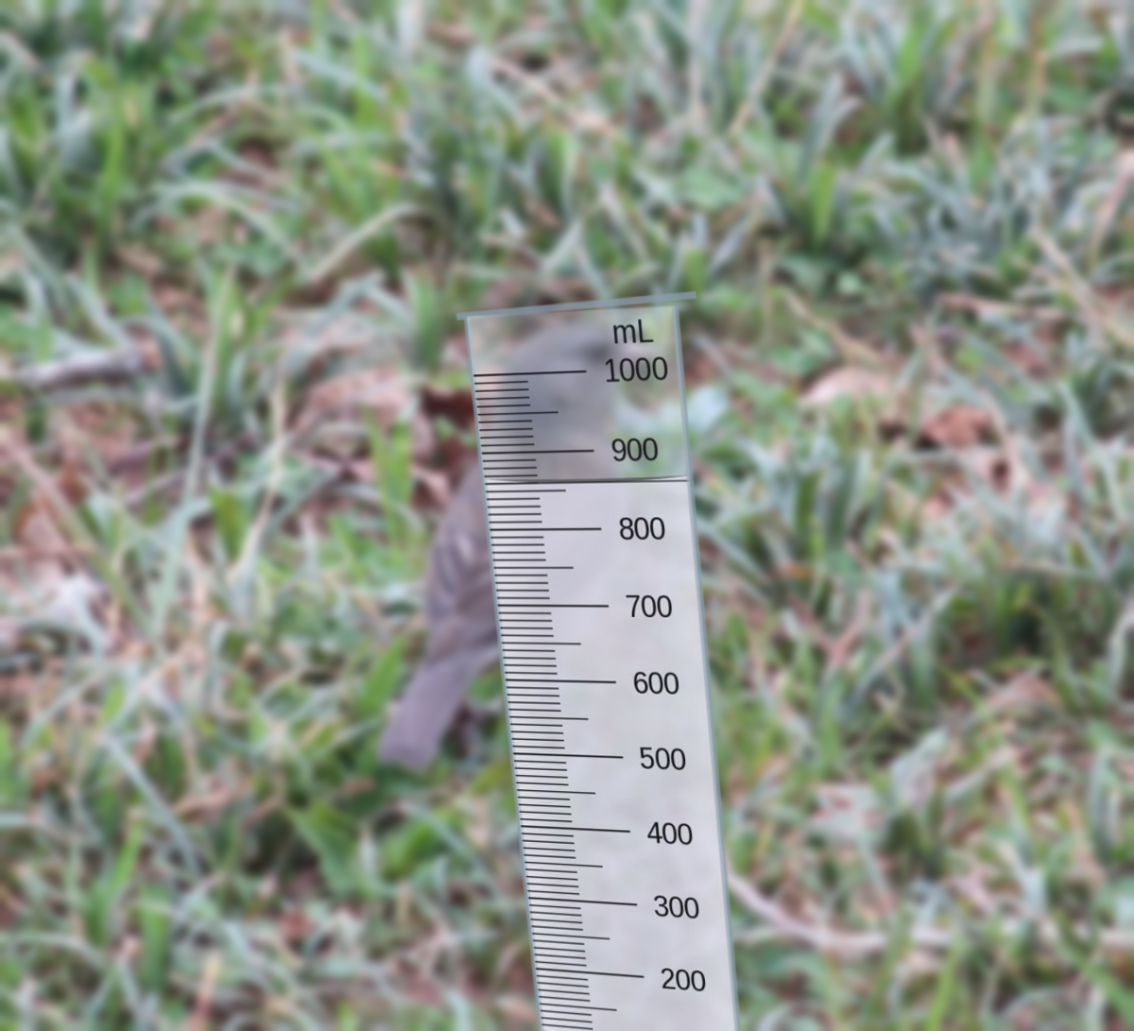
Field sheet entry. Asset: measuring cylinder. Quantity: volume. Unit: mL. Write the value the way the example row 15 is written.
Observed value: 860
